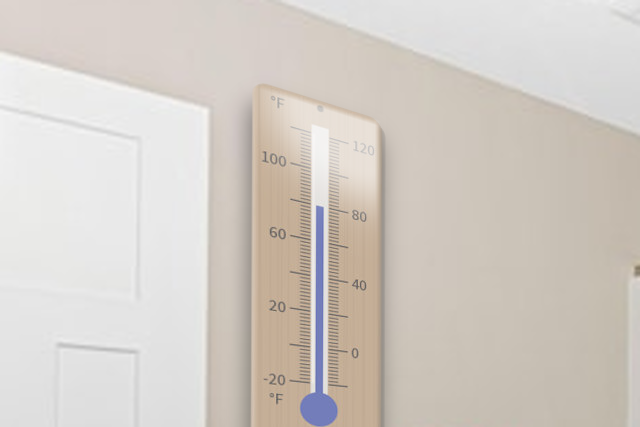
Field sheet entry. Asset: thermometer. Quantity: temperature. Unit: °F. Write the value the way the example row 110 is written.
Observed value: 80
